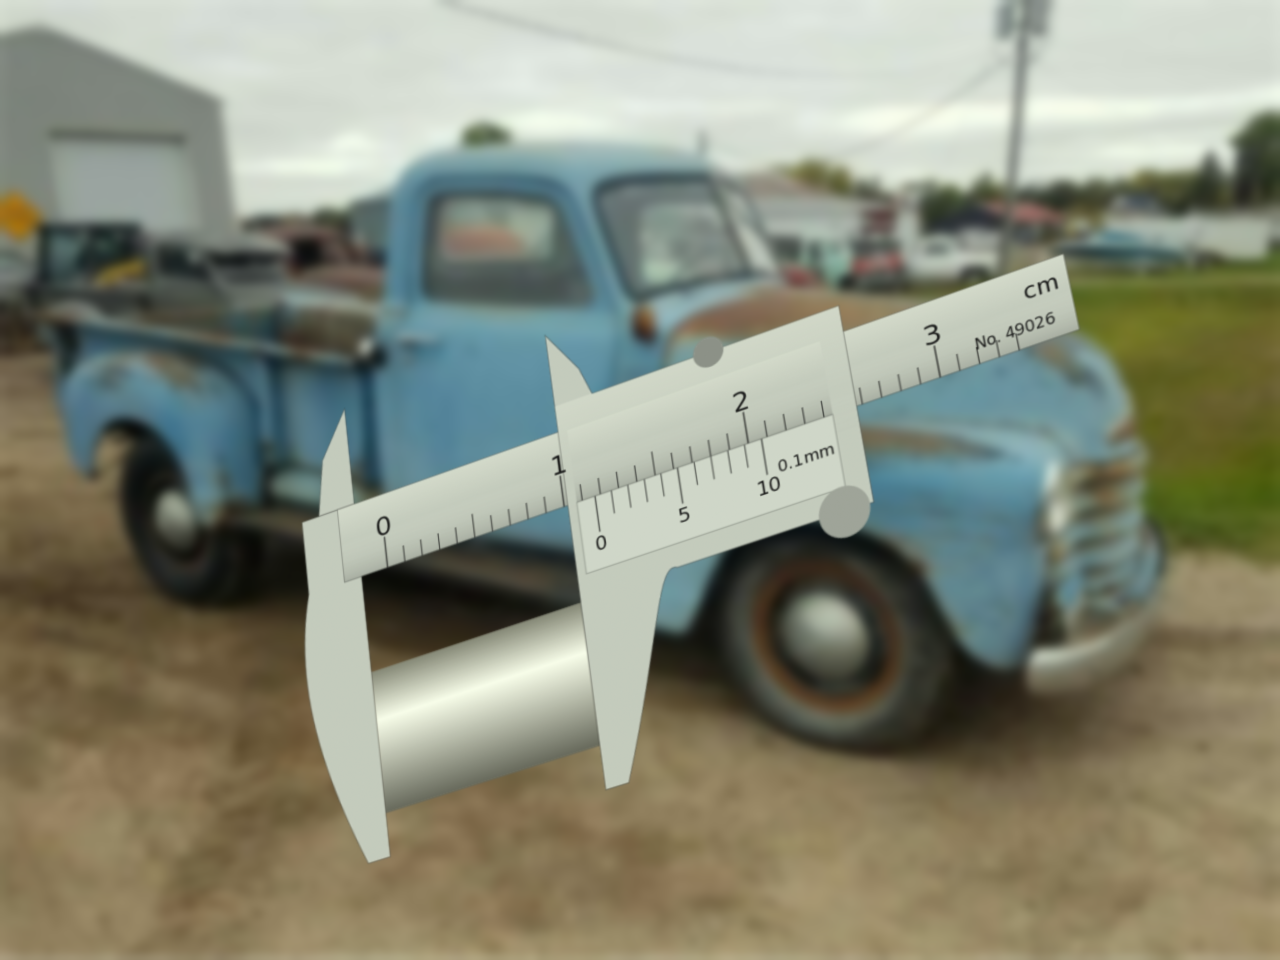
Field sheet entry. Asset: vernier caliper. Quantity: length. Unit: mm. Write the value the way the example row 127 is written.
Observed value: 11.7
